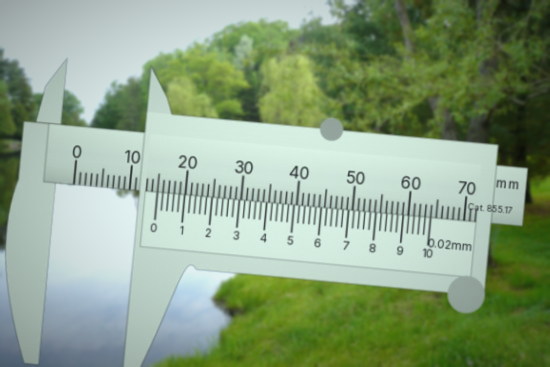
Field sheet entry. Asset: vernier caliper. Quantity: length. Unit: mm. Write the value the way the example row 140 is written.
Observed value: 15.0
